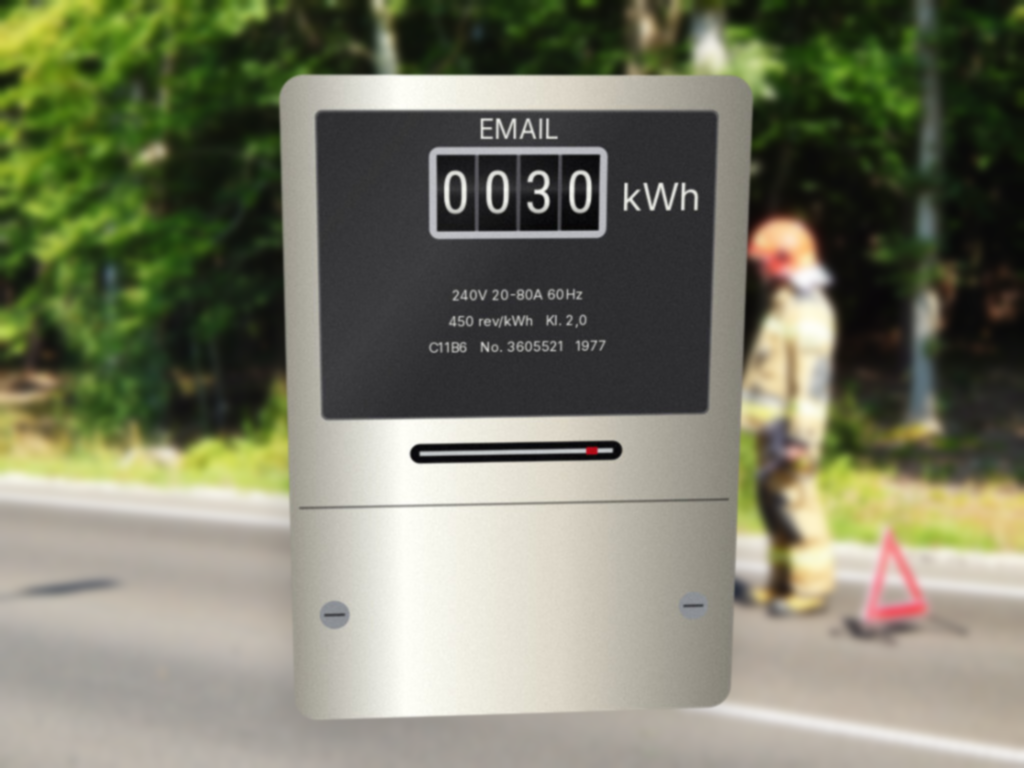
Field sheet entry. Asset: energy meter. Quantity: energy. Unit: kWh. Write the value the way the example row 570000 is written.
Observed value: 30
